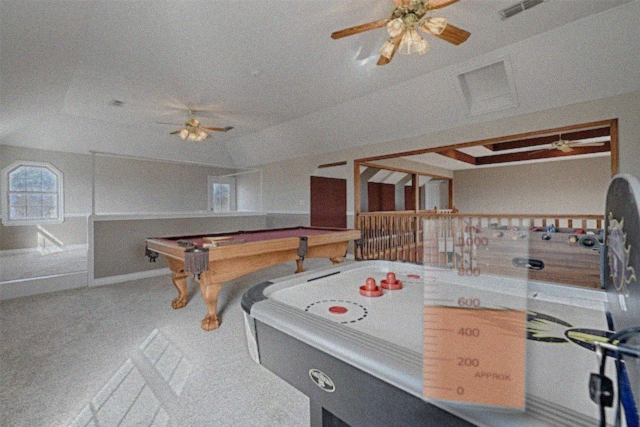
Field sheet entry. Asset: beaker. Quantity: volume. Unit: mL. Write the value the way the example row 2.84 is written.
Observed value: 550
